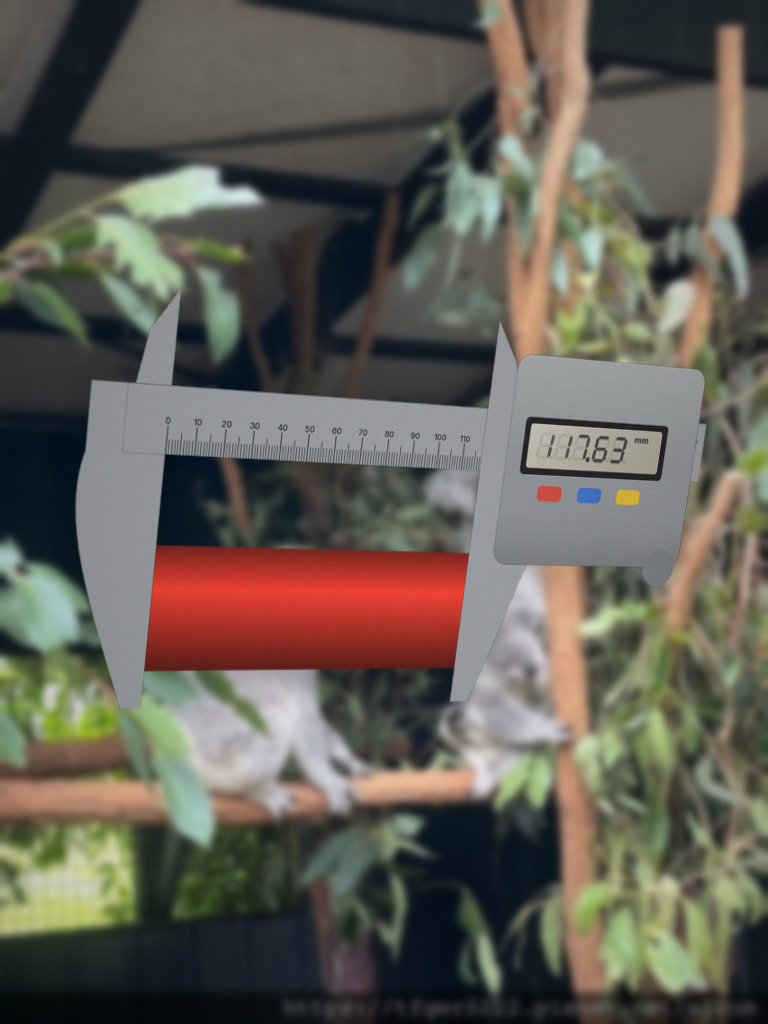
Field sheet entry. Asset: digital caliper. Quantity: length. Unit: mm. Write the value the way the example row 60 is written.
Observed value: 117.63
